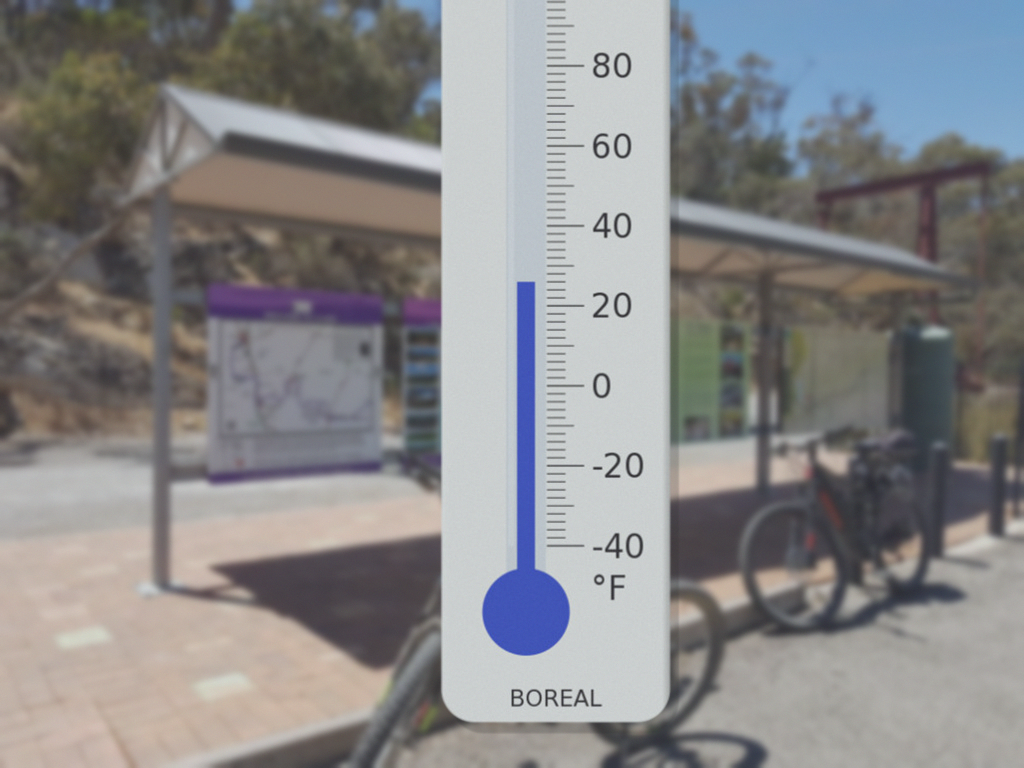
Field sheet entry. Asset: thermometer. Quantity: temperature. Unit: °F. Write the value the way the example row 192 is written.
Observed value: 26
